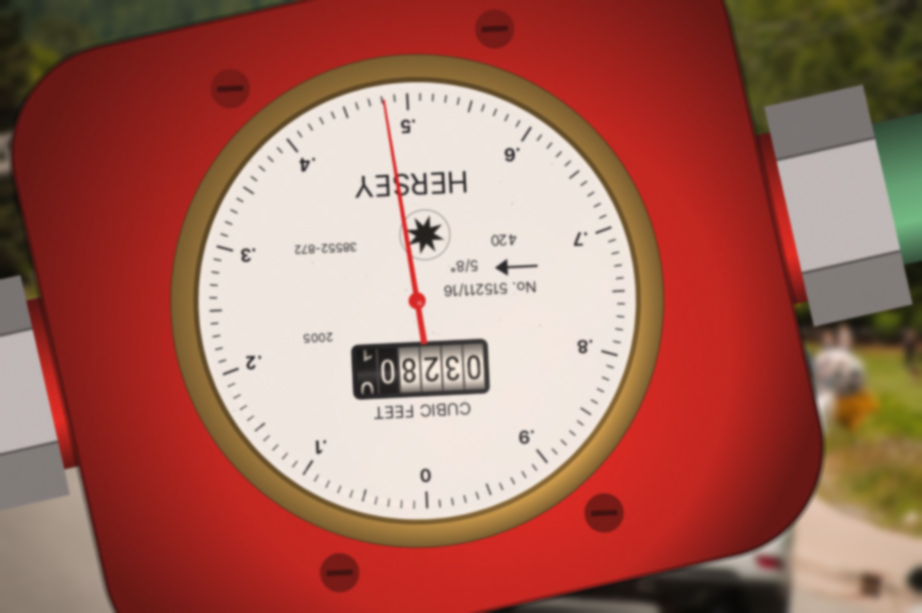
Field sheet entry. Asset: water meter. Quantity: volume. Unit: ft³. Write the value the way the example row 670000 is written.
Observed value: 32800.48
